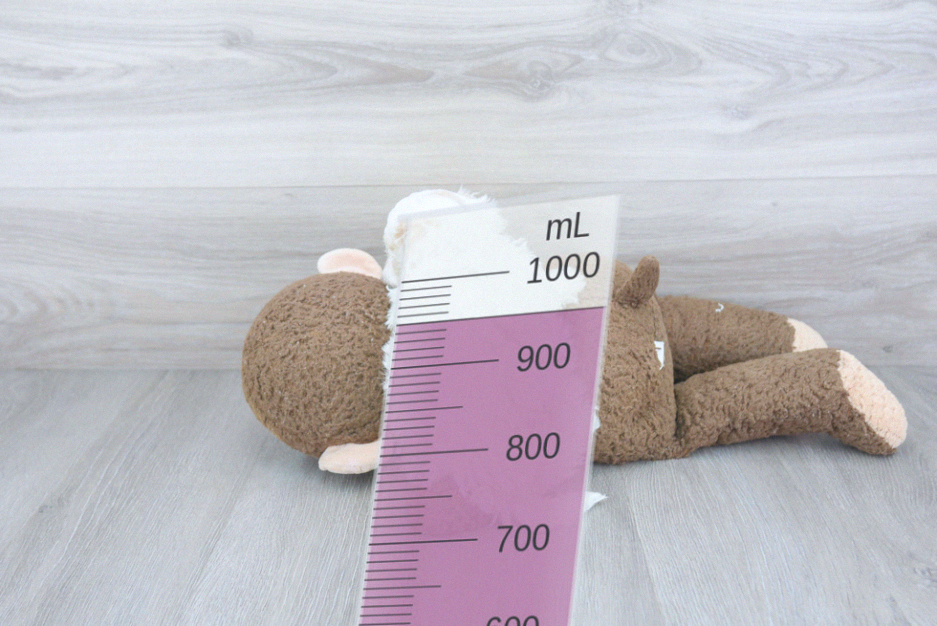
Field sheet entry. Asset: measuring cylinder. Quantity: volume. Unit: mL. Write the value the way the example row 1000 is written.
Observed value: 950
